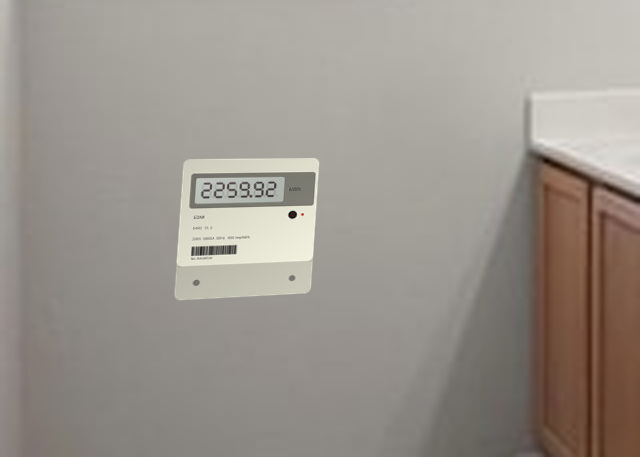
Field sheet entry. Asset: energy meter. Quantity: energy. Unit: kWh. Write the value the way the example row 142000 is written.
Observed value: 2259.92
